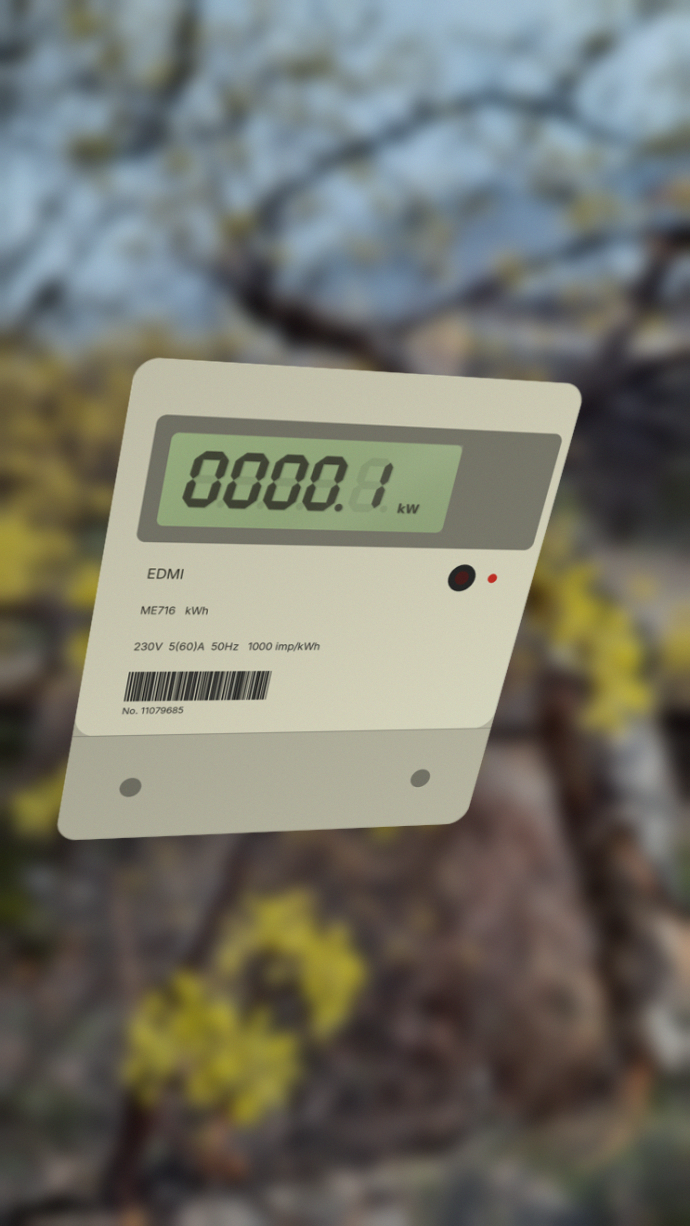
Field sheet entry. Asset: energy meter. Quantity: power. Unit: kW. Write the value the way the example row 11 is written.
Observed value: 0.1
